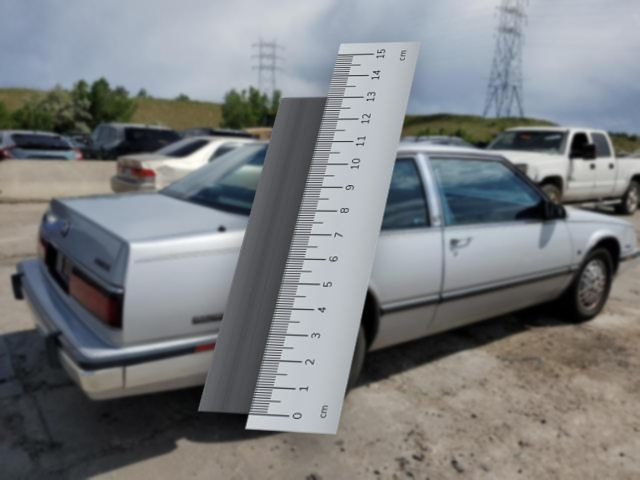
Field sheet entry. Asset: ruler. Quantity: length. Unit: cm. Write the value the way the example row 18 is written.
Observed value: 13
